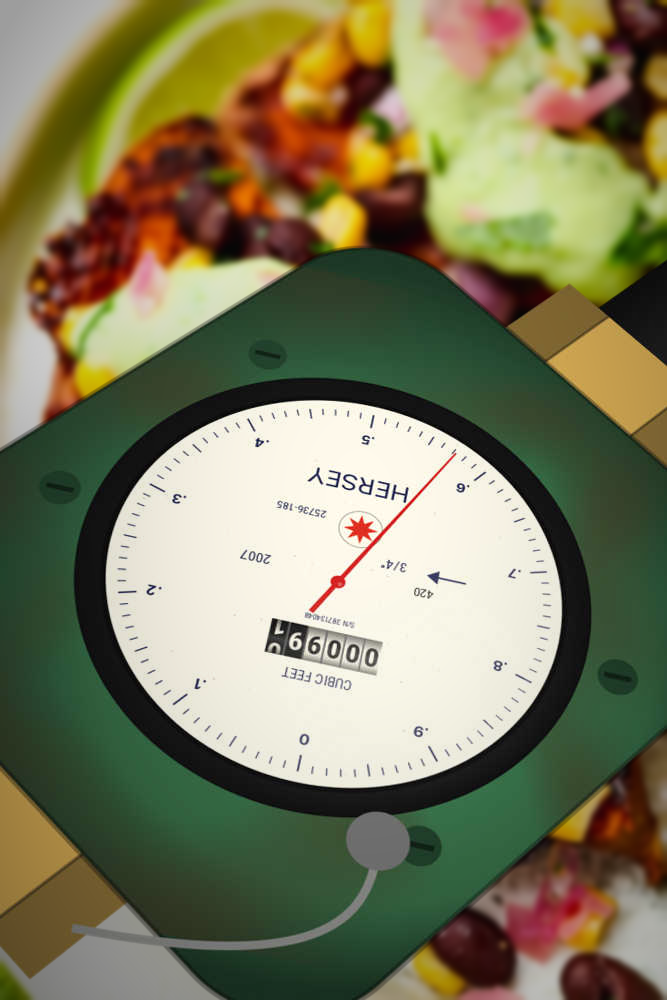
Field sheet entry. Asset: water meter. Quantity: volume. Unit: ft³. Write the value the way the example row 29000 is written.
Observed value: 990.57
